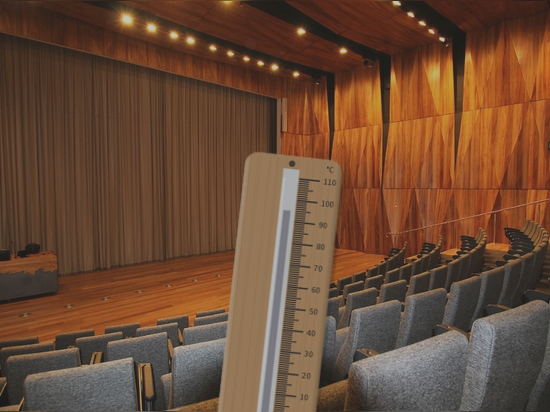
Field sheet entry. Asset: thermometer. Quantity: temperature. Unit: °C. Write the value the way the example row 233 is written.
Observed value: 95
